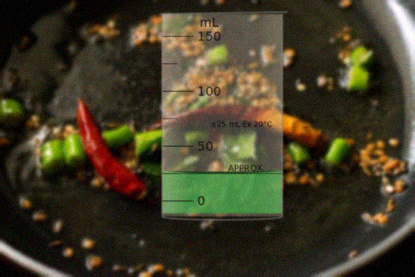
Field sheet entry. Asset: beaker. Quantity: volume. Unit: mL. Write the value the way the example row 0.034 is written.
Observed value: 25
